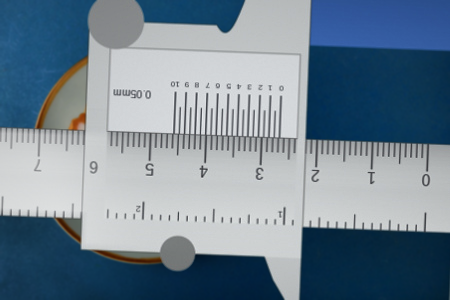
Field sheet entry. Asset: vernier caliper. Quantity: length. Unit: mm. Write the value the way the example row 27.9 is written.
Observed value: 26.8
